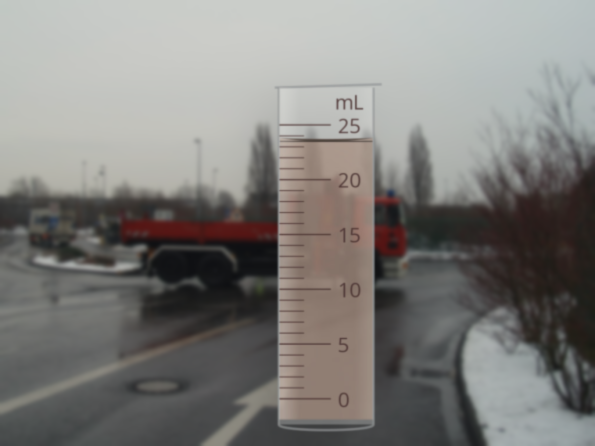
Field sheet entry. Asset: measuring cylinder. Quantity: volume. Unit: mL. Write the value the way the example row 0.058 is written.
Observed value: 23.5
